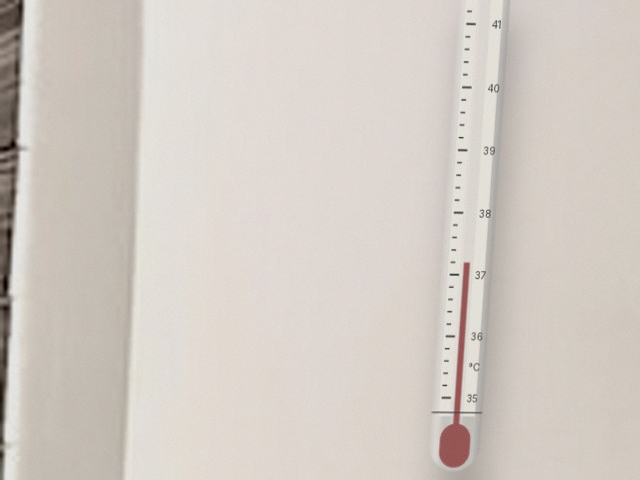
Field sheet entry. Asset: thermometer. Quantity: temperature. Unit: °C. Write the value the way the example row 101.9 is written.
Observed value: 37.2
